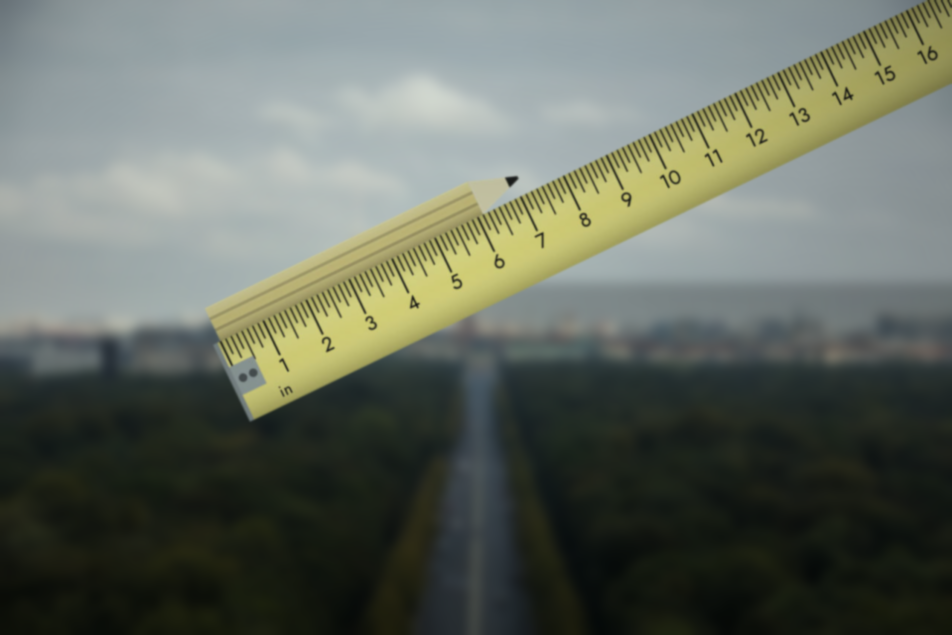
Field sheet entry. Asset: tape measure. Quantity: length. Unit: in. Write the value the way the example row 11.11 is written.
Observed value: 7.125
